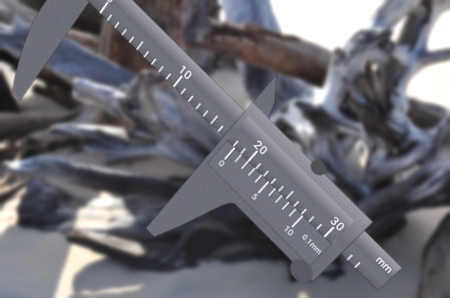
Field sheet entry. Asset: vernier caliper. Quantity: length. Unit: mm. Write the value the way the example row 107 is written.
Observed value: 18.2
